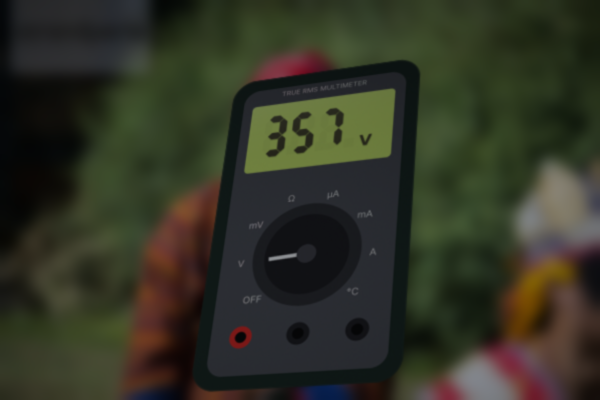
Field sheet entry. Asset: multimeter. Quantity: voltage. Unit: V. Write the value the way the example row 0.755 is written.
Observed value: 357
